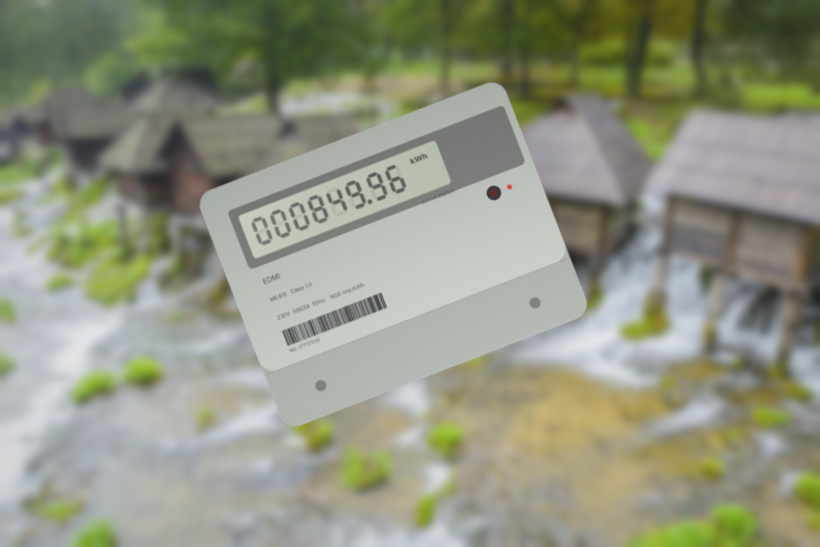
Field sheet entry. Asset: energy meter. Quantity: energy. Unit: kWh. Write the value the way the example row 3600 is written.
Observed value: 849.96
